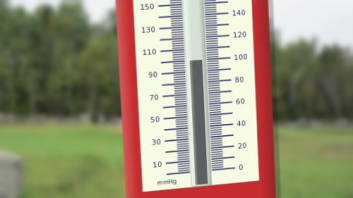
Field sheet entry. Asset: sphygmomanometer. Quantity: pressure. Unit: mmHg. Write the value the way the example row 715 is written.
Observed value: 100
